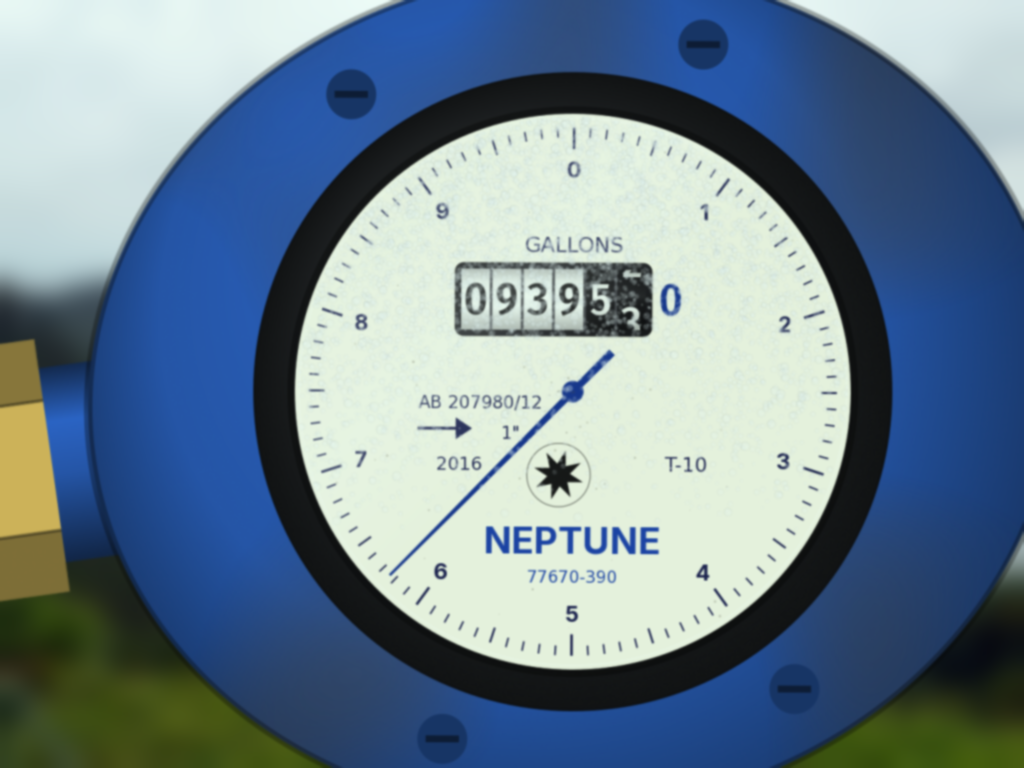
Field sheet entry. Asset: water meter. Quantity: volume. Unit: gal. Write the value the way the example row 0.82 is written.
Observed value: 939526.2
